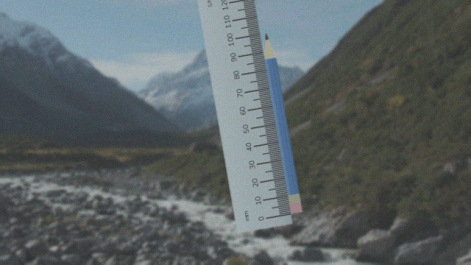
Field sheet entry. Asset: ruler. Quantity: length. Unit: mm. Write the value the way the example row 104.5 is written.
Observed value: 100
